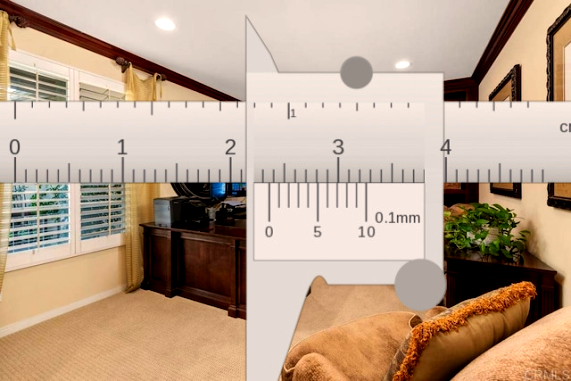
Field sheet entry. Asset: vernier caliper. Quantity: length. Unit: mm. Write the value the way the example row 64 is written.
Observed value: 23.6
